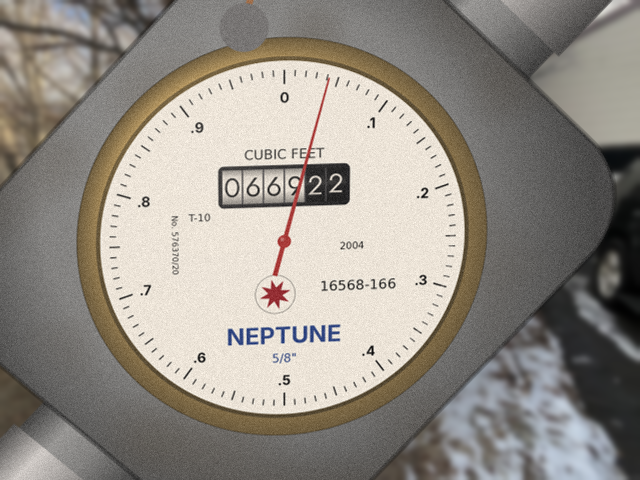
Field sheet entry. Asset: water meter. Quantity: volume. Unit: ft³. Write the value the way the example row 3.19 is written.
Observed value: 66922.04
